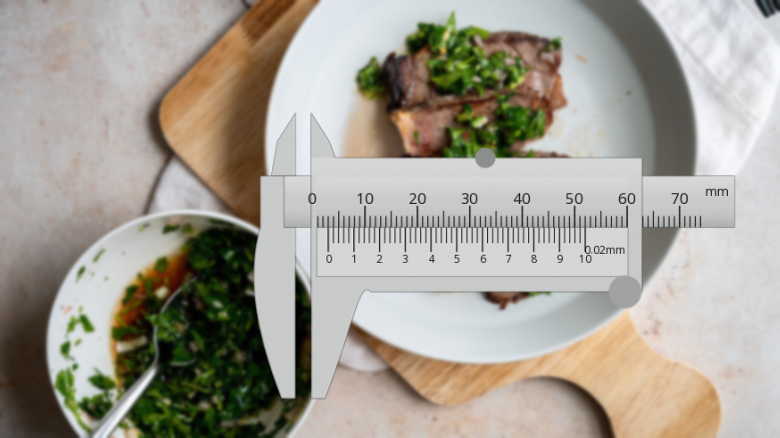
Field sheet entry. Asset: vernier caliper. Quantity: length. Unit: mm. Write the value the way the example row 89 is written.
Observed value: 3.0
